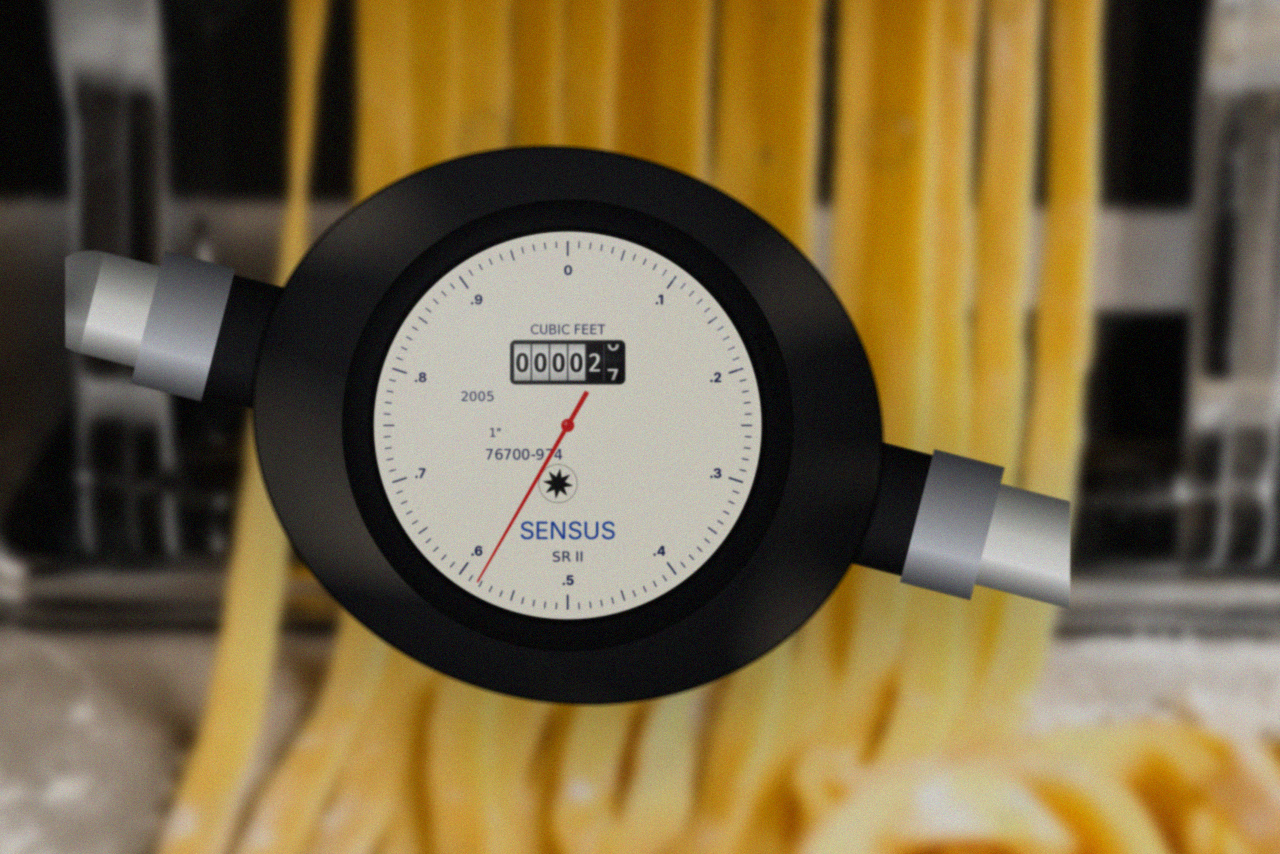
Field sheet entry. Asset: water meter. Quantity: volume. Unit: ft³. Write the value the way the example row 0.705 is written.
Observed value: 26.58
